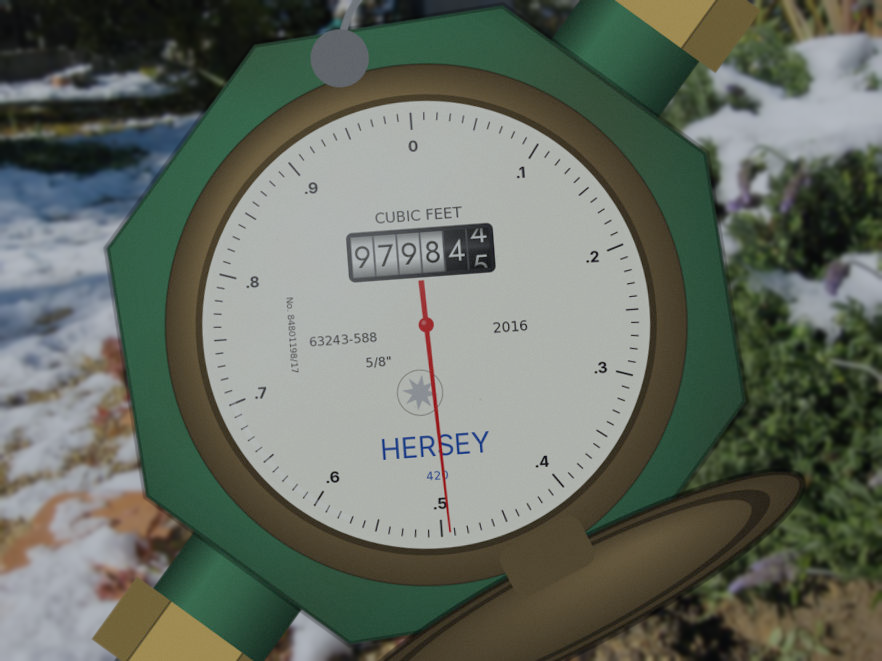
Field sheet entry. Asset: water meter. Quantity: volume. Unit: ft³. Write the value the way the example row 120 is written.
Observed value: 979844.49
